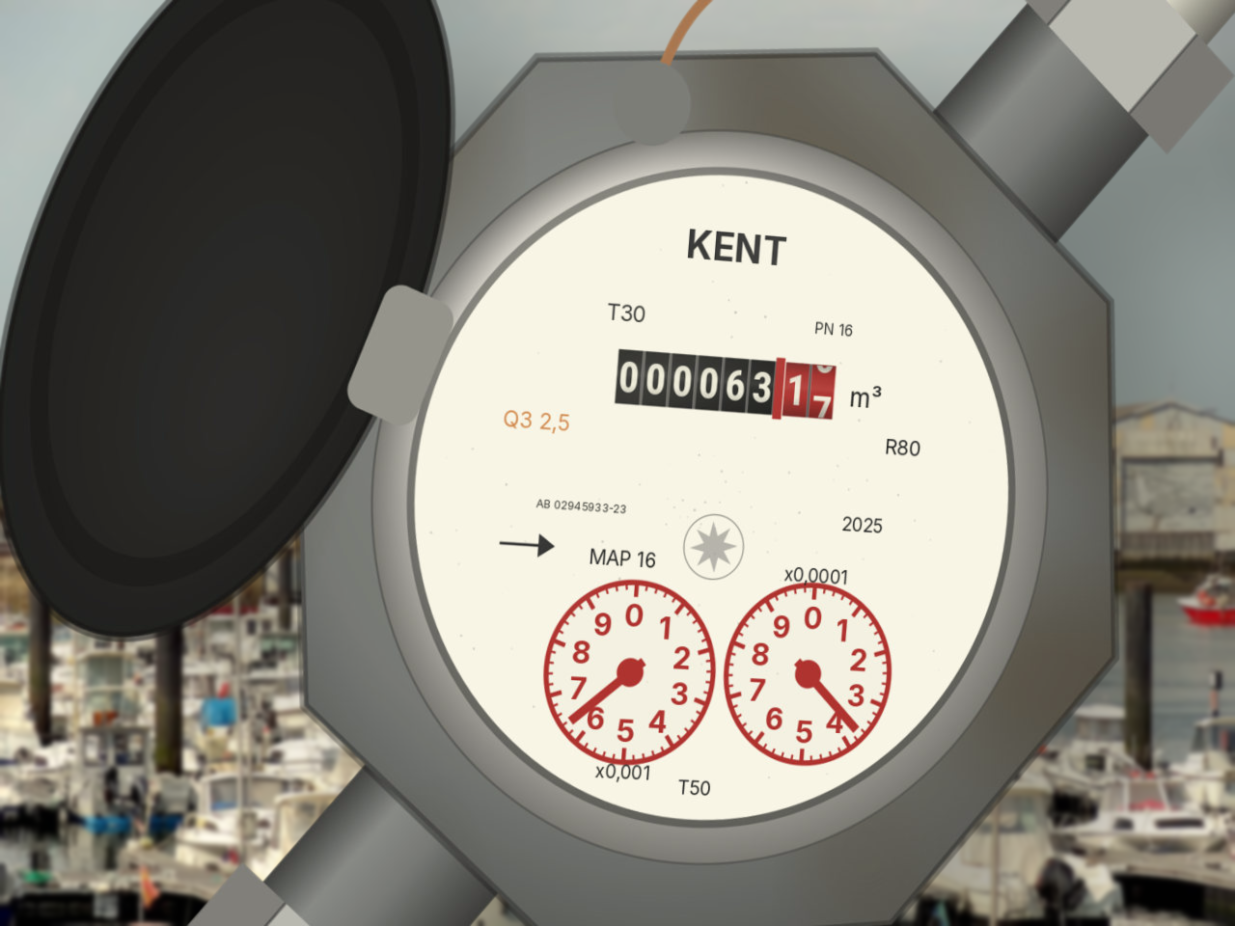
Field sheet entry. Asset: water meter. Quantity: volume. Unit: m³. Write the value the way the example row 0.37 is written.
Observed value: 63.1663
